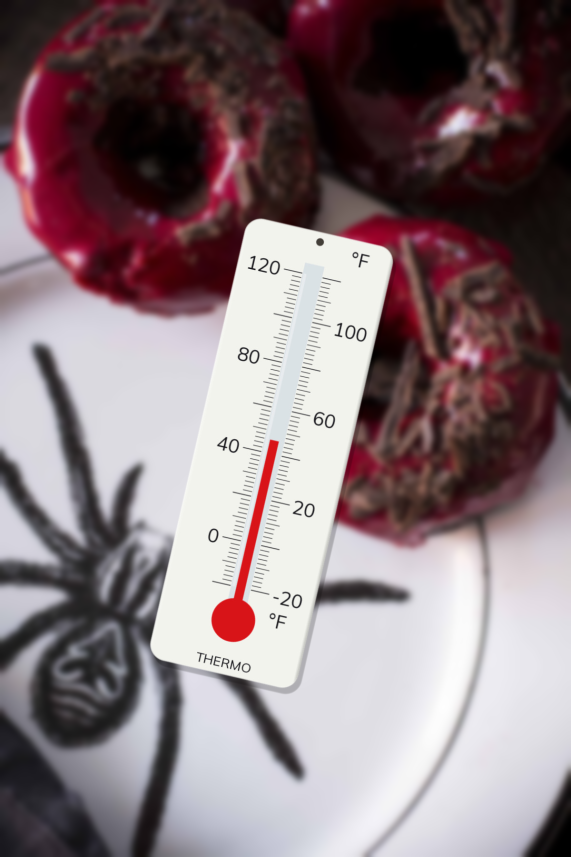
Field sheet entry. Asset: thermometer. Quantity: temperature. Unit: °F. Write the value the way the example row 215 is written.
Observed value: 46
